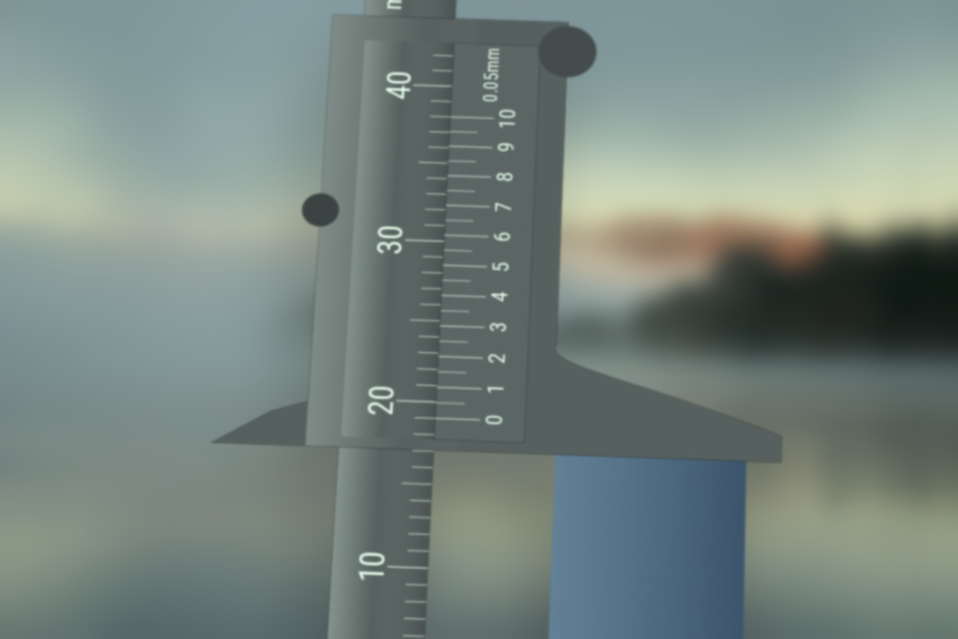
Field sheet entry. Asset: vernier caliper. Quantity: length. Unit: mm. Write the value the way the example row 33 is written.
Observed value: 19.0
